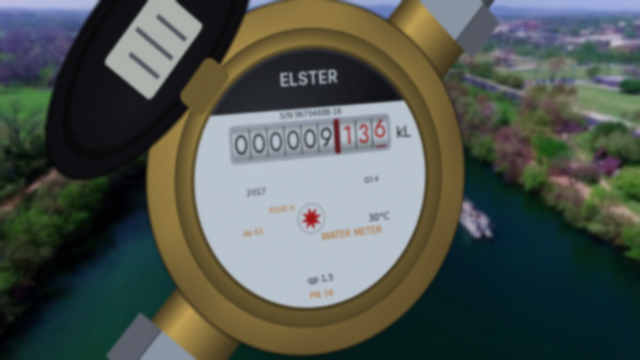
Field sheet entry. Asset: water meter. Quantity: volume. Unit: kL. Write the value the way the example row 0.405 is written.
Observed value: 9.136
